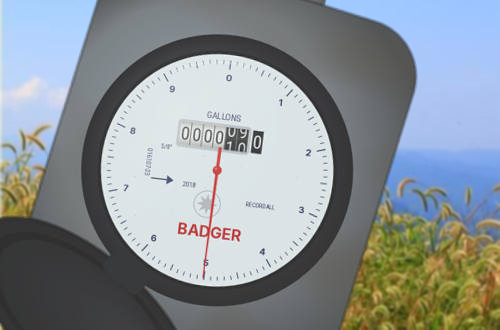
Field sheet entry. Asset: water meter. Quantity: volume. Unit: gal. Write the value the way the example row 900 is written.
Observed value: 95.0
